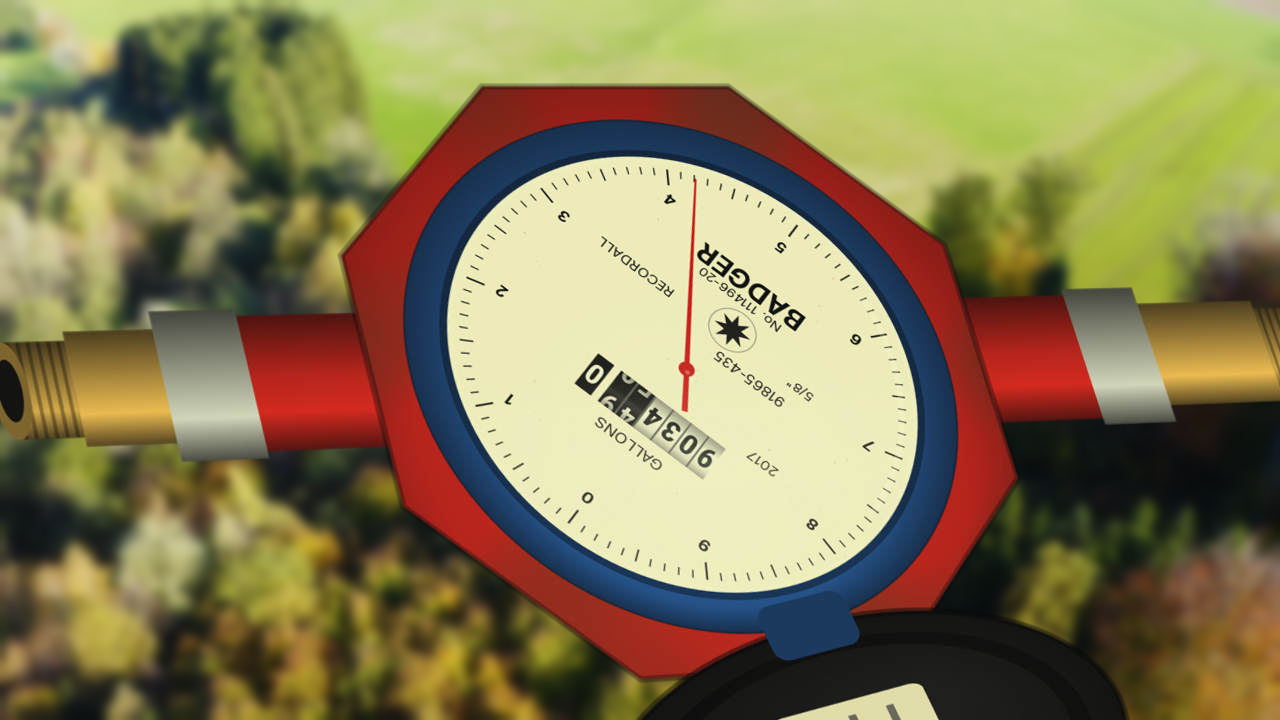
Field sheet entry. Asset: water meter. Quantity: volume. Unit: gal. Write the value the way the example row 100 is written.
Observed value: 9034494.2
